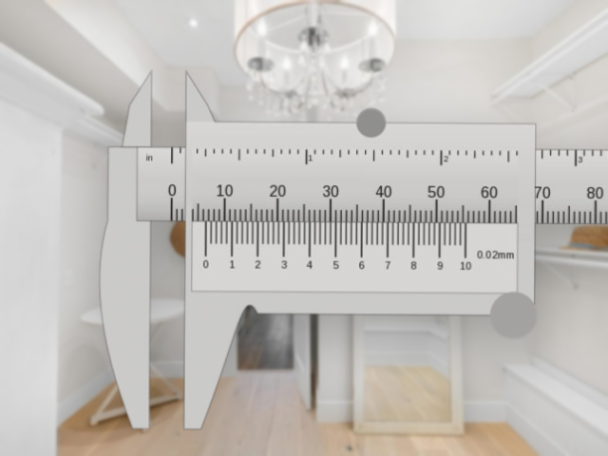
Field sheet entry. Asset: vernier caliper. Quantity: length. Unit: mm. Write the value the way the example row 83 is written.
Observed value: 6.5
